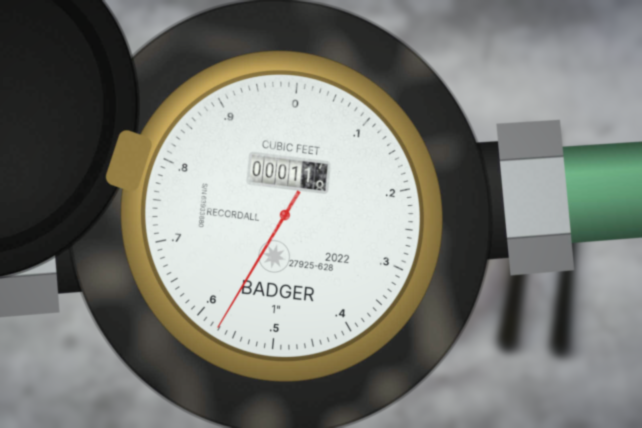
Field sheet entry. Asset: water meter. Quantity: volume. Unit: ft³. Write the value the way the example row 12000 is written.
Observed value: 117.57
